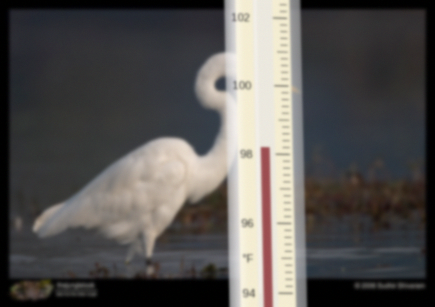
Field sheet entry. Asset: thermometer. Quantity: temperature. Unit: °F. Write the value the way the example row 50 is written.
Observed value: 98.2
